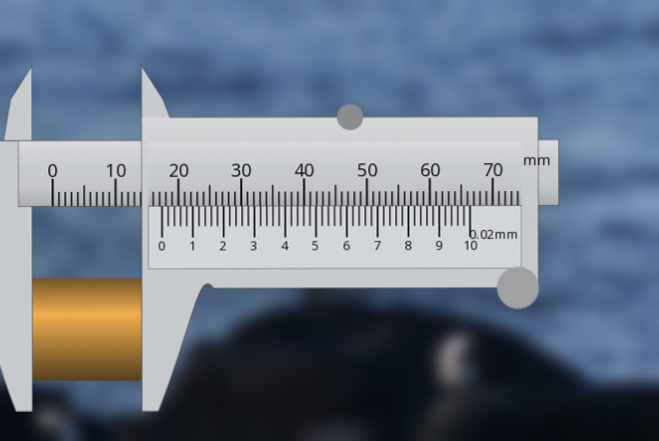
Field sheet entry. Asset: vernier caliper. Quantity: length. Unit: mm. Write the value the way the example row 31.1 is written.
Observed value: 17.4
